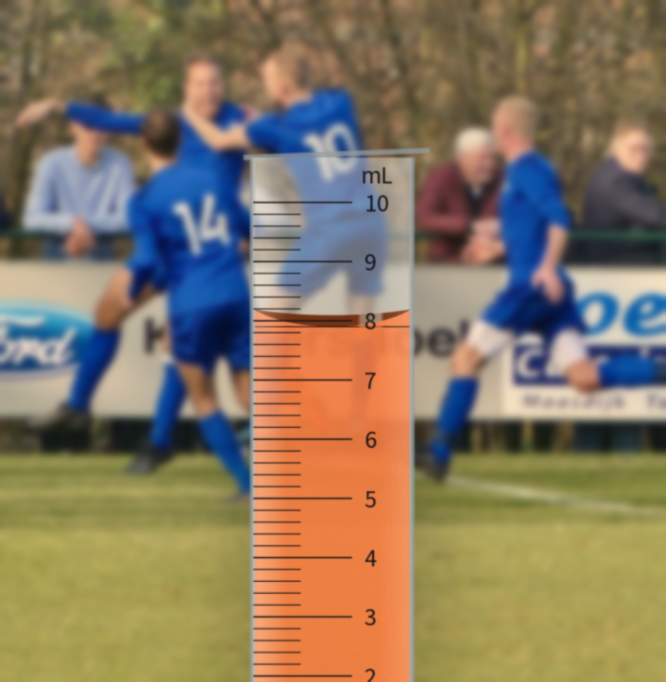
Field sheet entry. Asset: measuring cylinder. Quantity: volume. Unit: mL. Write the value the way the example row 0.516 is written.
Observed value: 7.9
